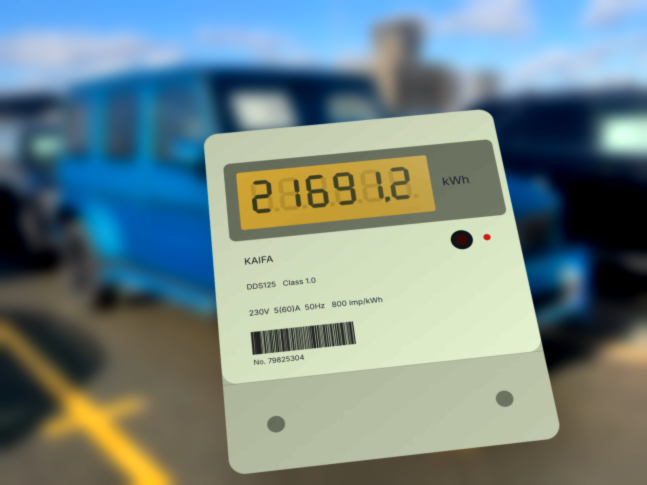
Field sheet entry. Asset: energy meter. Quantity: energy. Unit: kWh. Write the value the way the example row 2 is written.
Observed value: 21691.2
